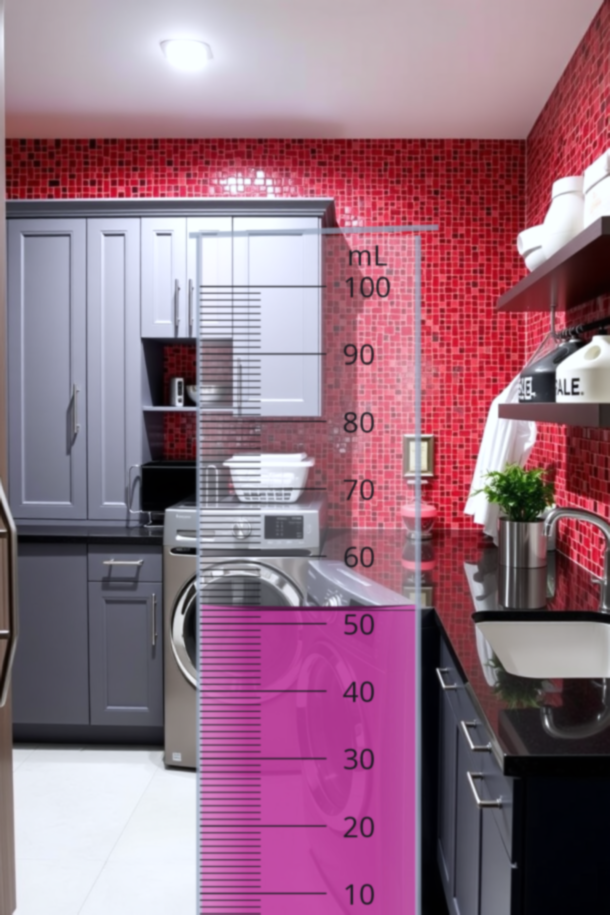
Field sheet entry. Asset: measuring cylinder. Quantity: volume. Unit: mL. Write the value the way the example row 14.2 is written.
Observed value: 52
